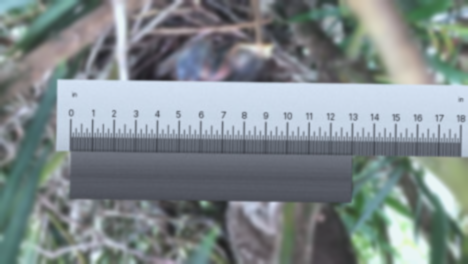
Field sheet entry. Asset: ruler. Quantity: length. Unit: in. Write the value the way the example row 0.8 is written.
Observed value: 13
